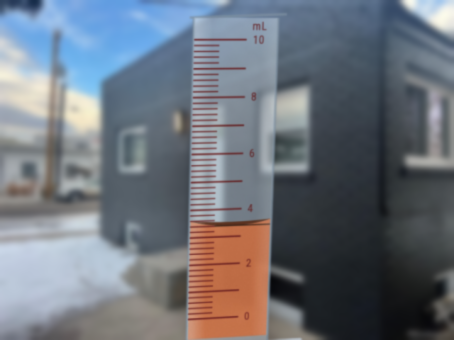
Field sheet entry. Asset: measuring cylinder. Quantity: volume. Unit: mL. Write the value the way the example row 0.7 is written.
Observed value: 3.4
